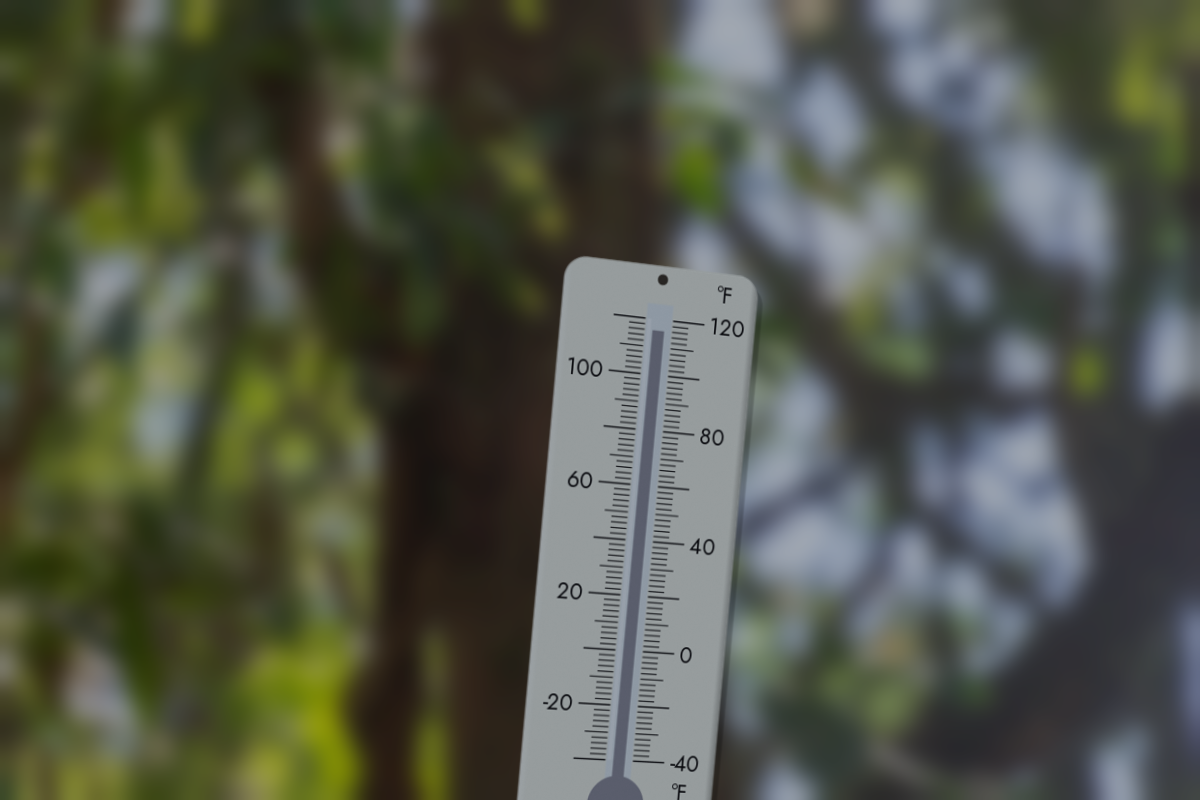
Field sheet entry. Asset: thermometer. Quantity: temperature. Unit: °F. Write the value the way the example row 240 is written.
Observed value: 116
